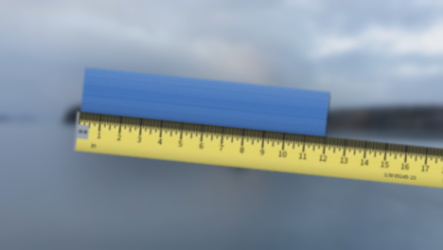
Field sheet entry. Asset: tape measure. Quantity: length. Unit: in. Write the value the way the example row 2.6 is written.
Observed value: 12
